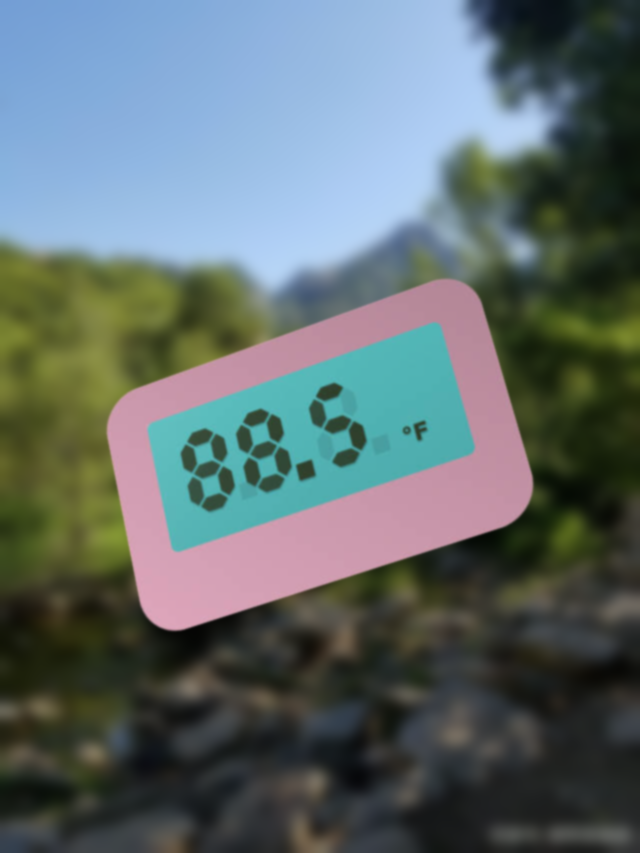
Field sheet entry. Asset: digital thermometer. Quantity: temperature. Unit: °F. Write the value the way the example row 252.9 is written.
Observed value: 88.5
